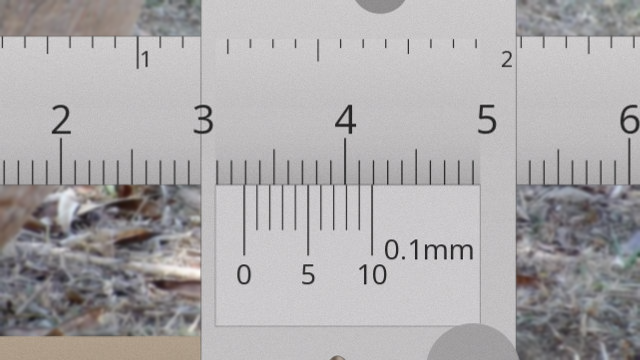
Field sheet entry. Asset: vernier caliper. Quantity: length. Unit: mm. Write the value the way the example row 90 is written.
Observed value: 32.9
